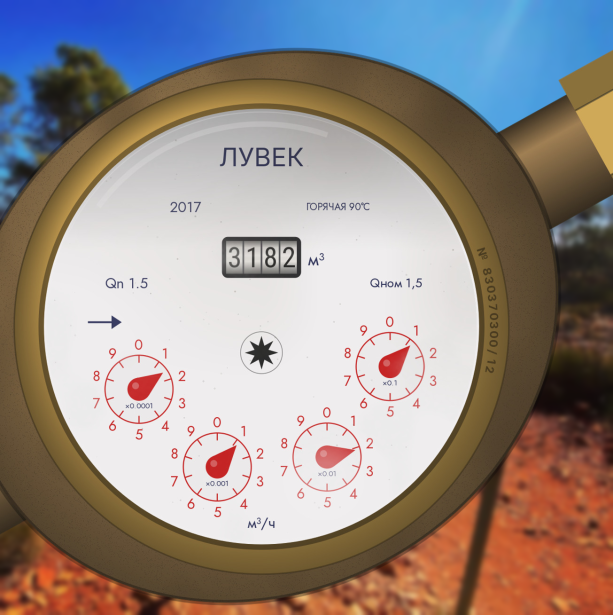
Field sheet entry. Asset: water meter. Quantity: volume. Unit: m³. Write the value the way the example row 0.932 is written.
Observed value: 3182.1211
